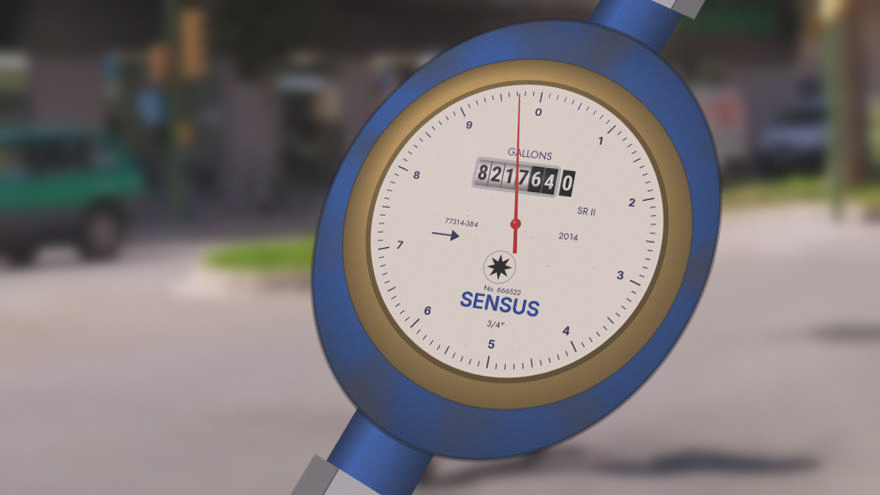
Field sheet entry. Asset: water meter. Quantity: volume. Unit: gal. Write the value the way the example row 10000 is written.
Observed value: 8217639.7
